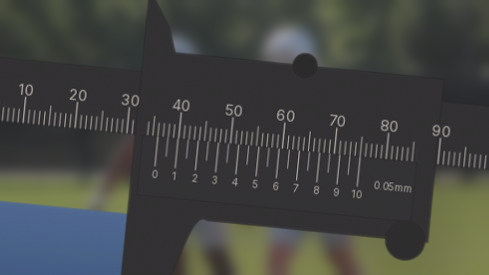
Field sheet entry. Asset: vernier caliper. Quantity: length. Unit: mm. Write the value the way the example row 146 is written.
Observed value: 36.0
